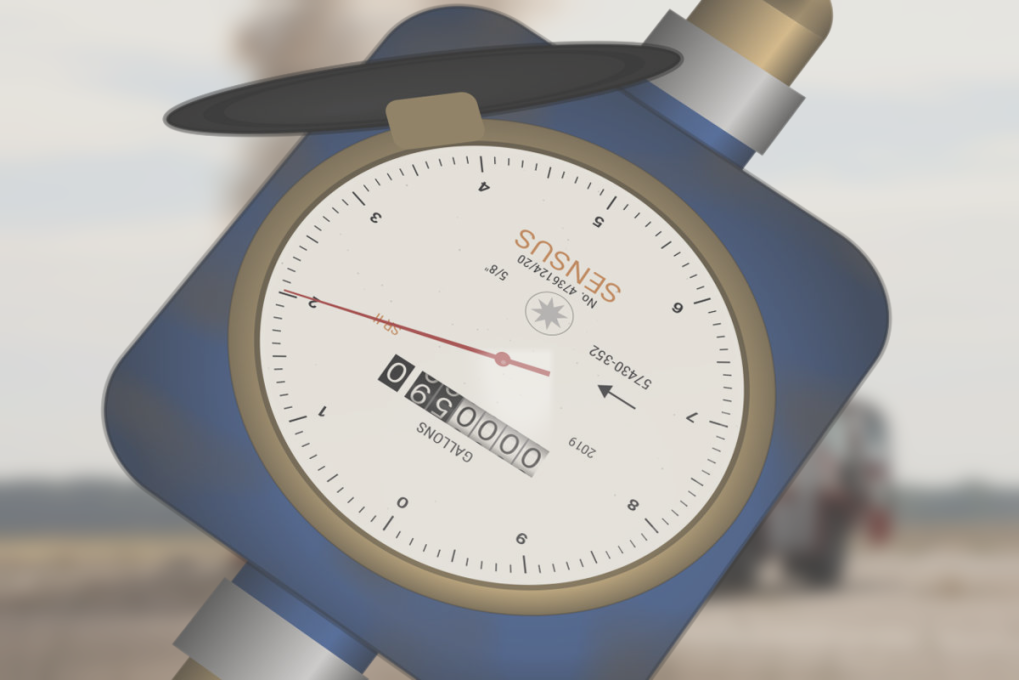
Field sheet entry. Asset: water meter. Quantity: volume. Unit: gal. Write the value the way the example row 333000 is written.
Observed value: 592.0
